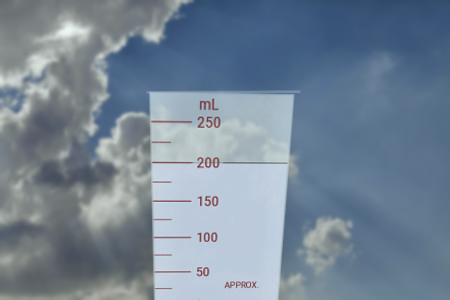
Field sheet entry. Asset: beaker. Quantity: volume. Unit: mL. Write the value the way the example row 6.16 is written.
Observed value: 200
